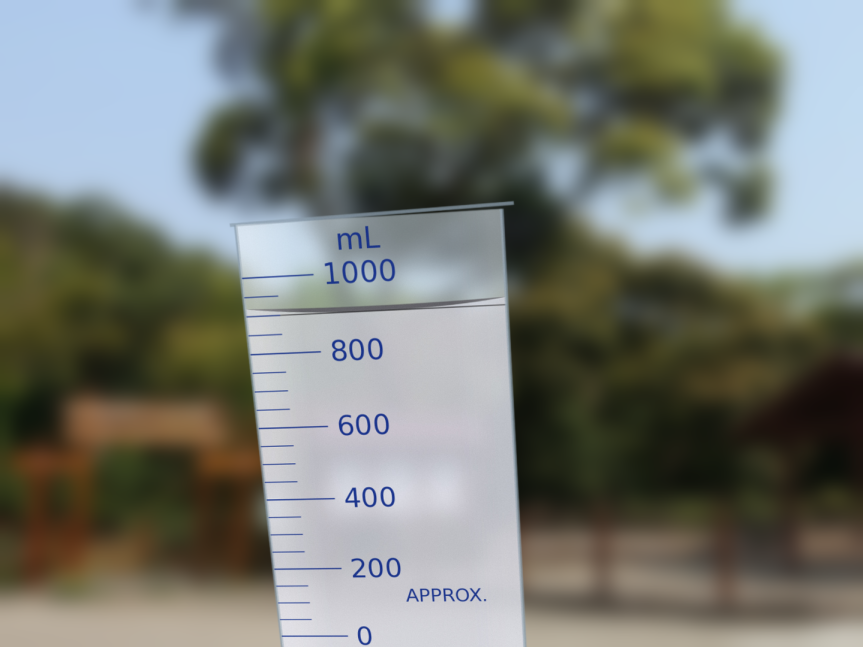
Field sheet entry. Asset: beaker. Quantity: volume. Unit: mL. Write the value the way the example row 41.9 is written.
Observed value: 900
